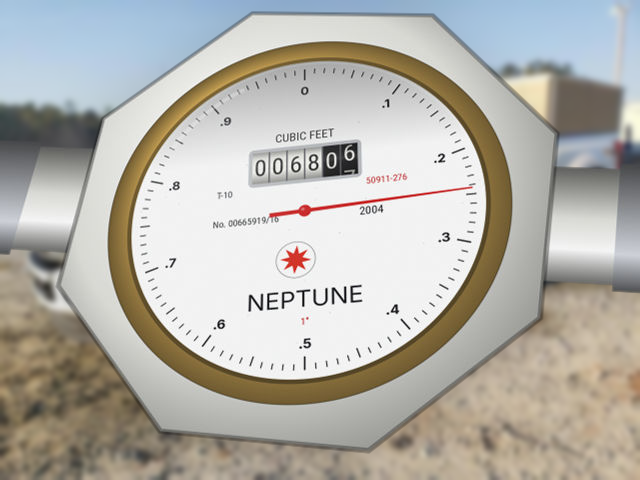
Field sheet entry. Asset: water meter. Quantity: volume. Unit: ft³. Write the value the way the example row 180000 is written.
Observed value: 6806.24
